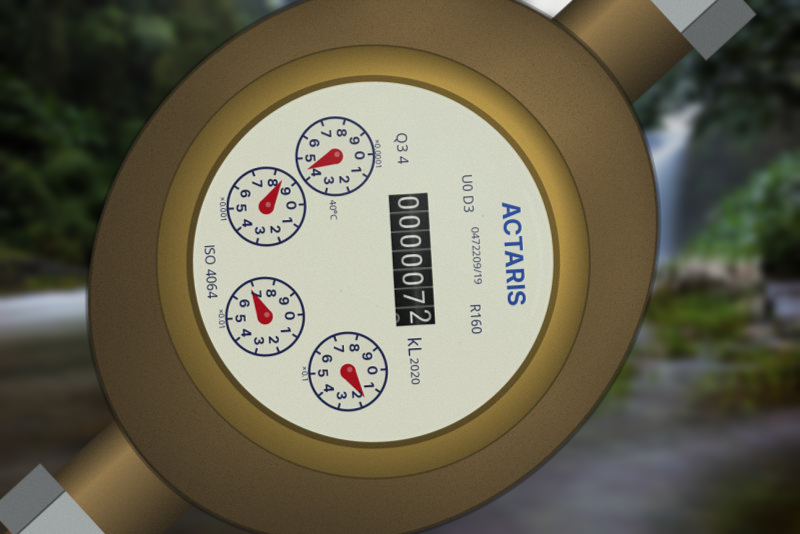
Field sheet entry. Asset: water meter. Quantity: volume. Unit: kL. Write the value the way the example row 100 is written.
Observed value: 72.1684
